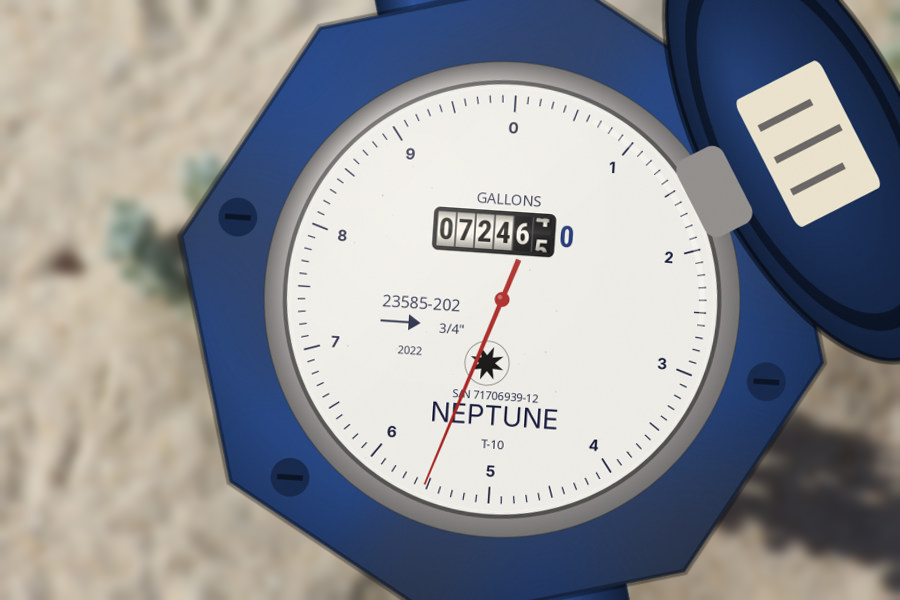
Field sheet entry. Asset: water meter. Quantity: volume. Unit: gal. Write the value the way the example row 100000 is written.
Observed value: 724645.5
